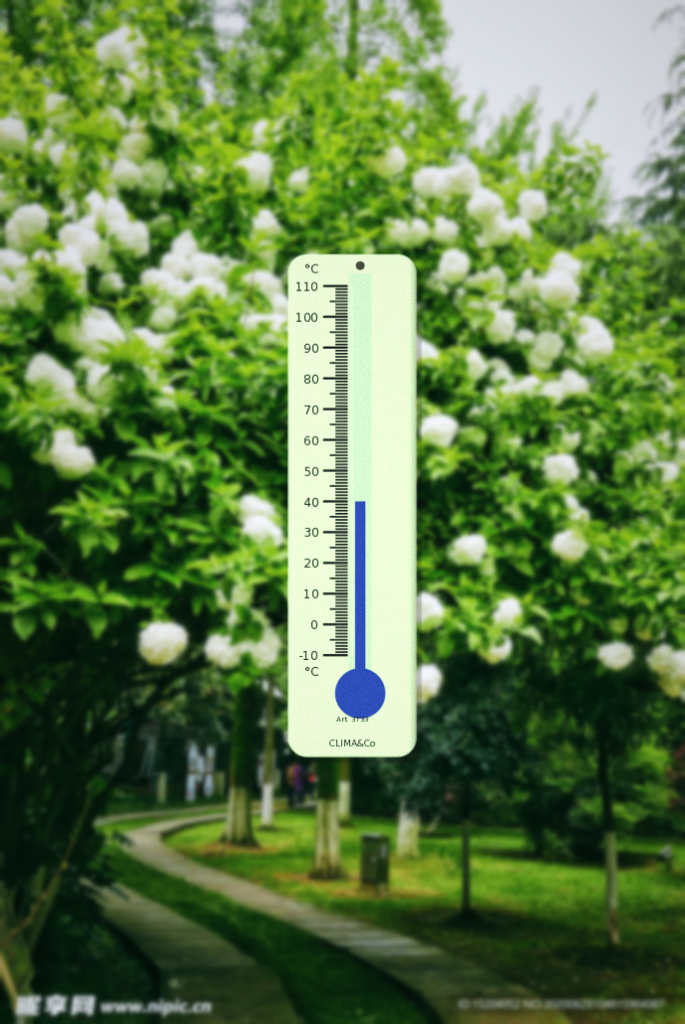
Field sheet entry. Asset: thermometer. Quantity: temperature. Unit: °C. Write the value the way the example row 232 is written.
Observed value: 40
